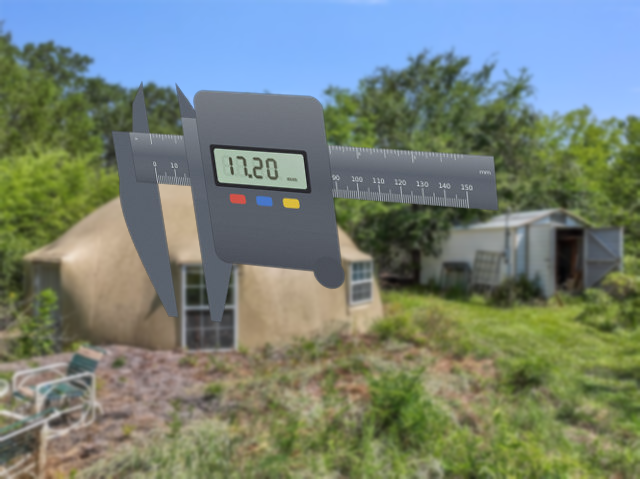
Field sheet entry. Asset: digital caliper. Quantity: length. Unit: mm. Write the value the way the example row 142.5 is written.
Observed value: 17.20
